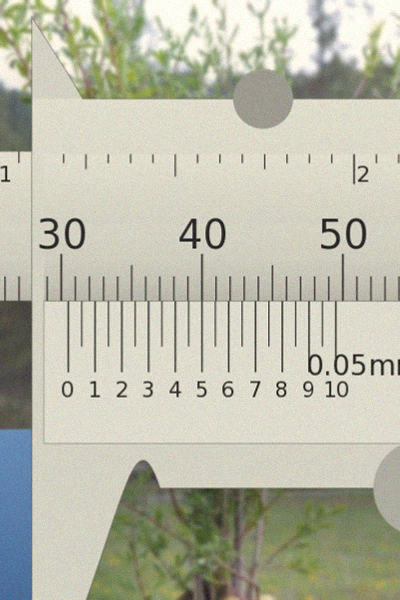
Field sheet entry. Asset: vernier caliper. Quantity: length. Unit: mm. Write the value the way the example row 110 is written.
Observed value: 30.5
